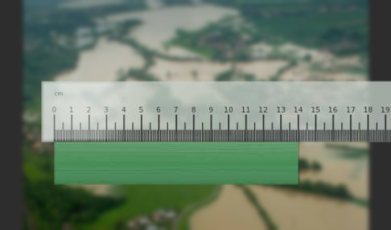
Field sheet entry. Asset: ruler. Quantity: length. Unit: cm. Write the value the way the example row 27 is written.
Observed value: 14
